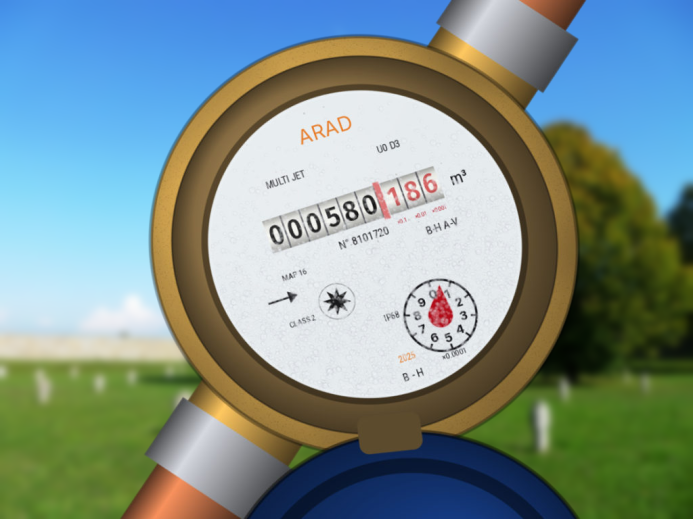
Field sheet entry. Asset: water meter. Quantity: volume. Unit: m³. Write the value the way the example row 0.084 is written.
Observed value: 580.1860
